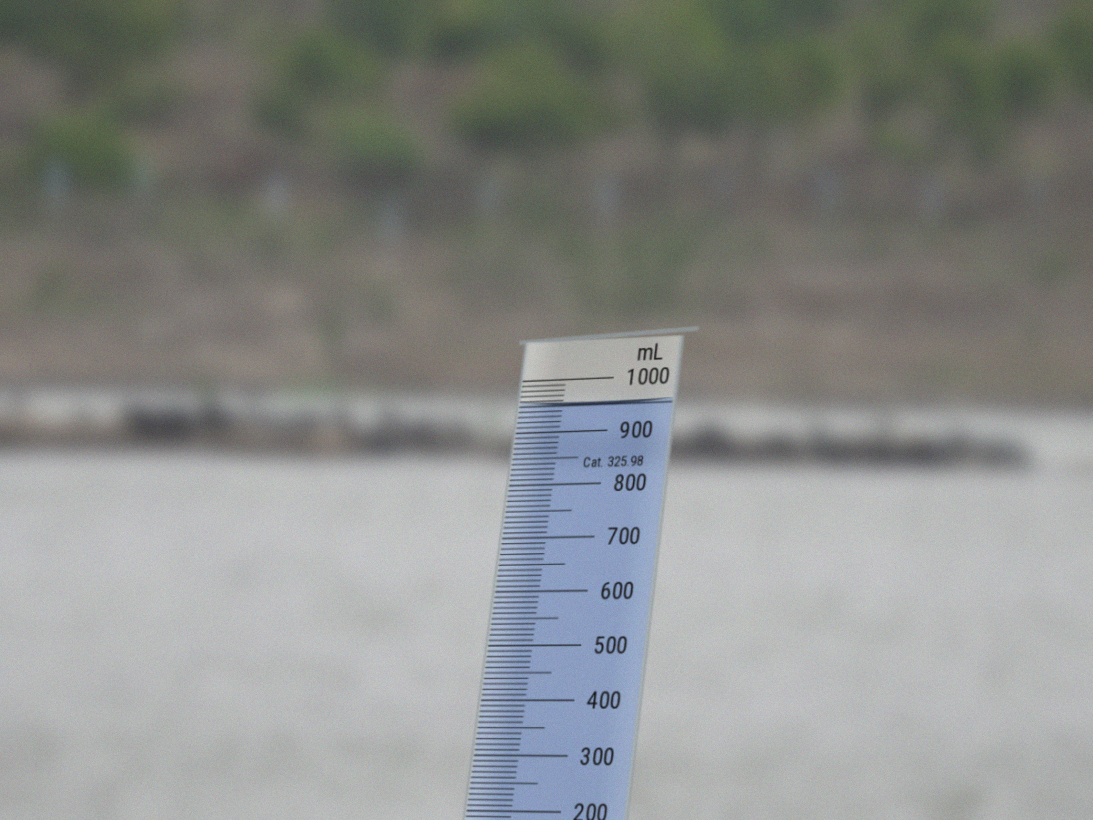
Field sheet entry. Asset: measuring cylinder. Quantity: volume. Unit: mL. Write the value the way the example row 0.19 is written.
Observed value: 950
